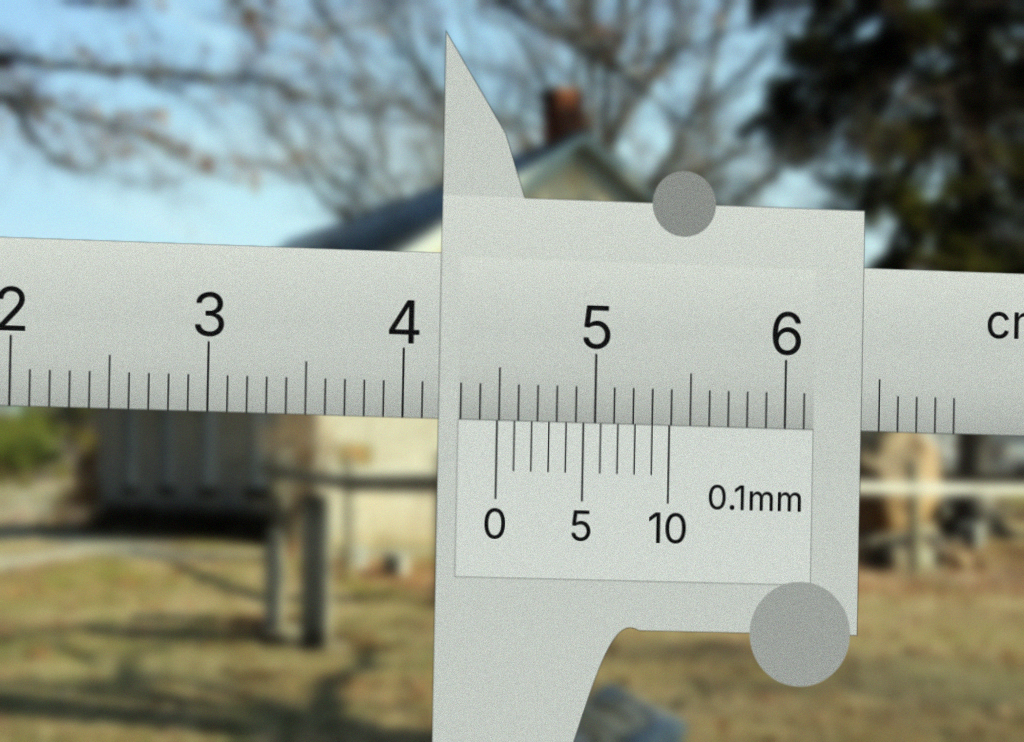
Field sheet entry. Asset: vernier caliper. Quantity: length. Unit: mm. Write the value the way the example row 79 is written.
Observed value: 44.9
